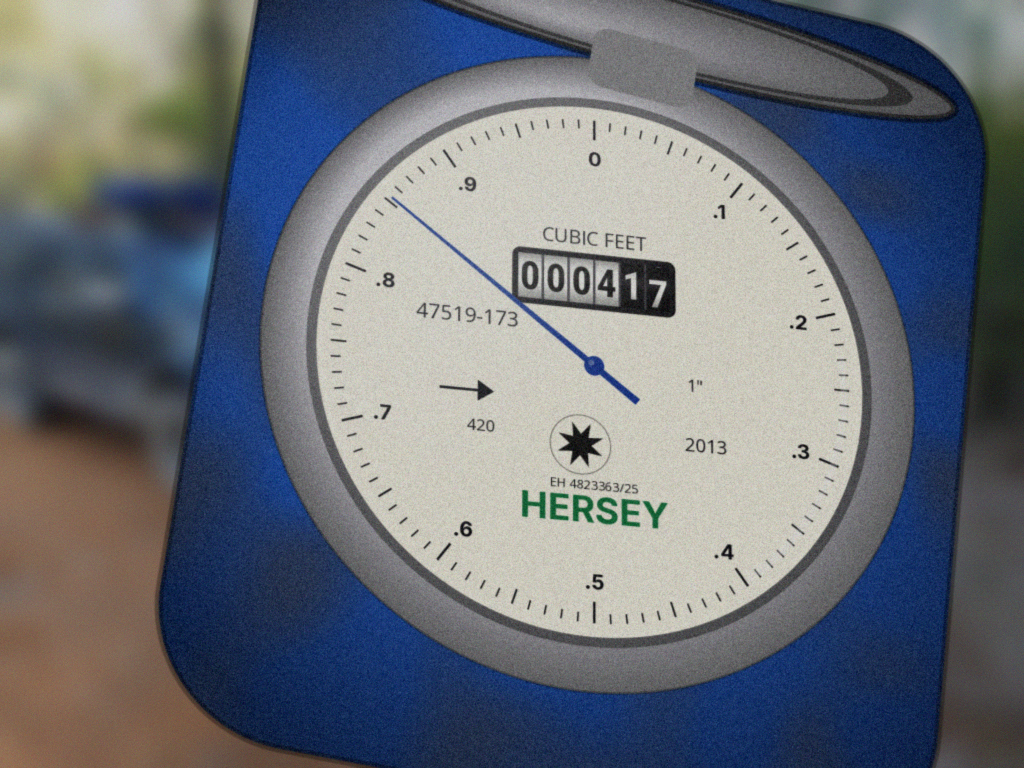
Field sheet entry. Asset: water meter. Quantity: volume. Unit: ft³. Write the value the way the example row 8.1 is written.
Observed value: 416.85
